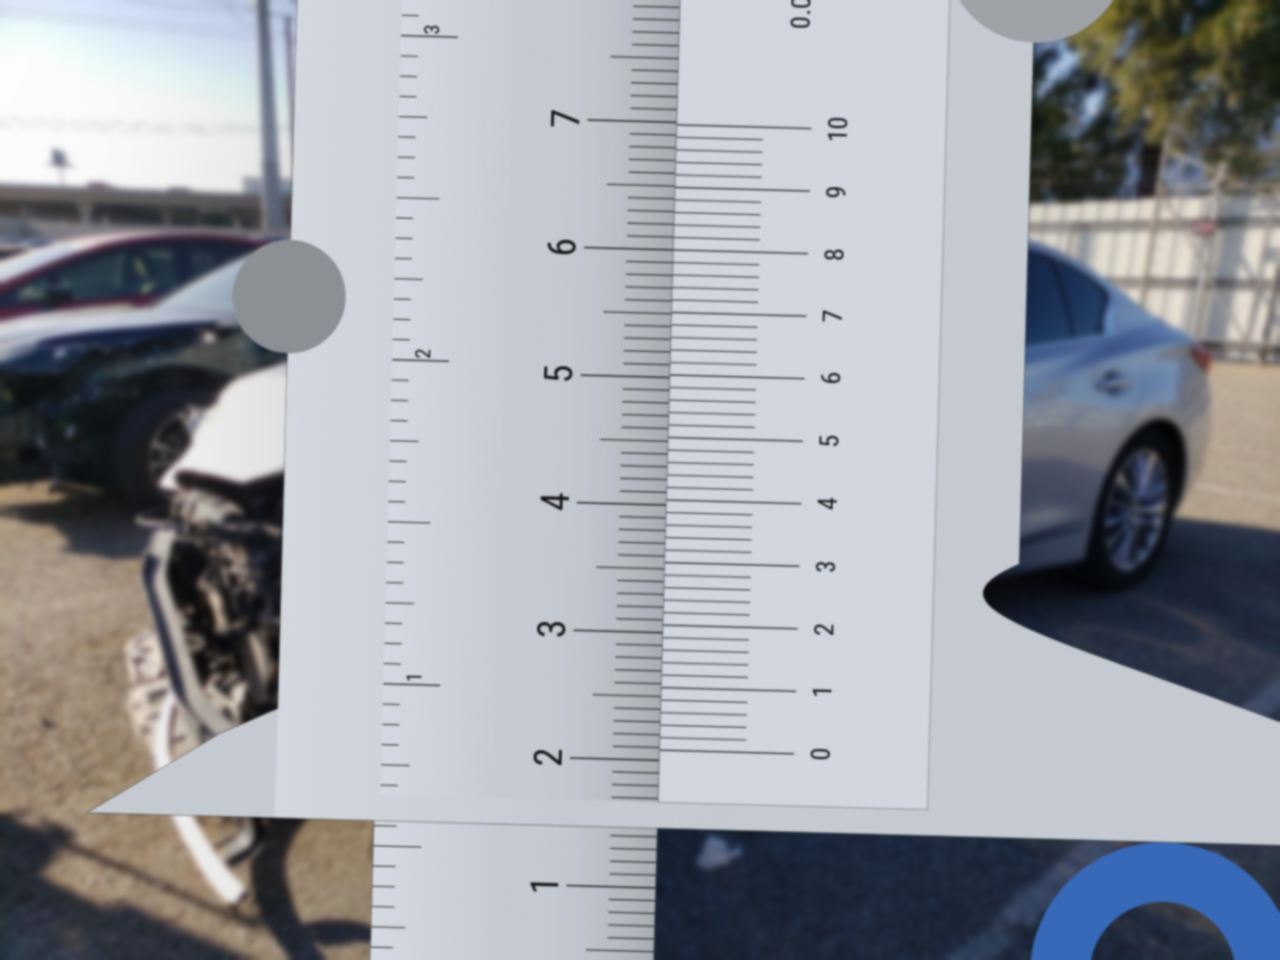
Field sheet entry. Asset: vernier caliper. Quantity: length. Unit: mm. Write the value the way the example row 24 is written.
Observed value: 20.8
